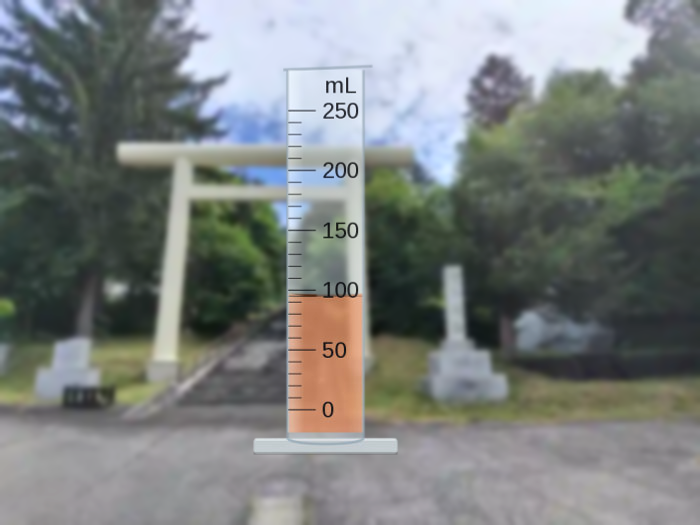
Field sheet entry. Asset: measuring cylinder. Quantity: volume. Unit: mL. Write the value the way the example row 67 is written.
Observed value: 95
